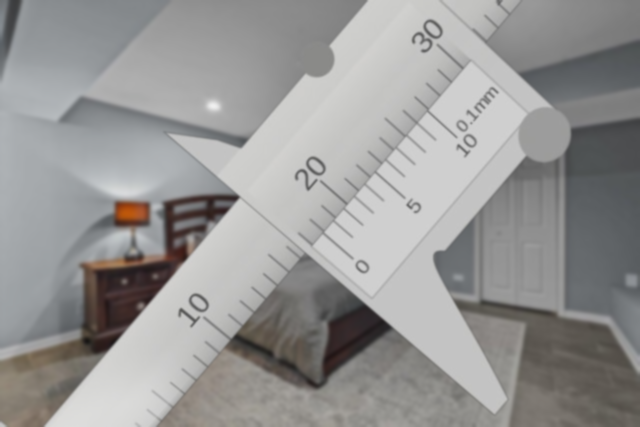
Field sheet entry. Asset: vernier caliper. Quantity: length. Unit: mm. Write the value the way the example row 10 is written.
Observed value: 17.9
